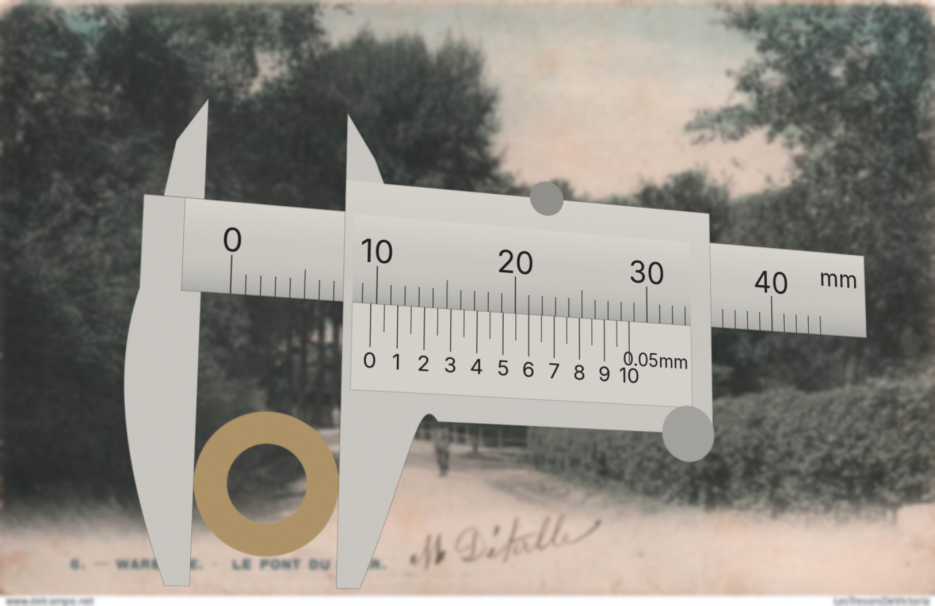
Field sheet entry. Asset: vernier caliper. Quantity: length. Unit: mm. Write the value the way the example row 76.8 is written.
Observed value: 9.6
